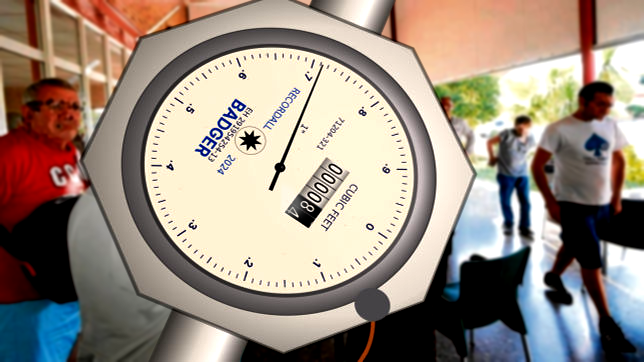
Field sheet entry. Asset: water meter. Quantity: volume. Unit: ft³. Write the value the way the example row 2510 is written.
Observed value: 83.71
